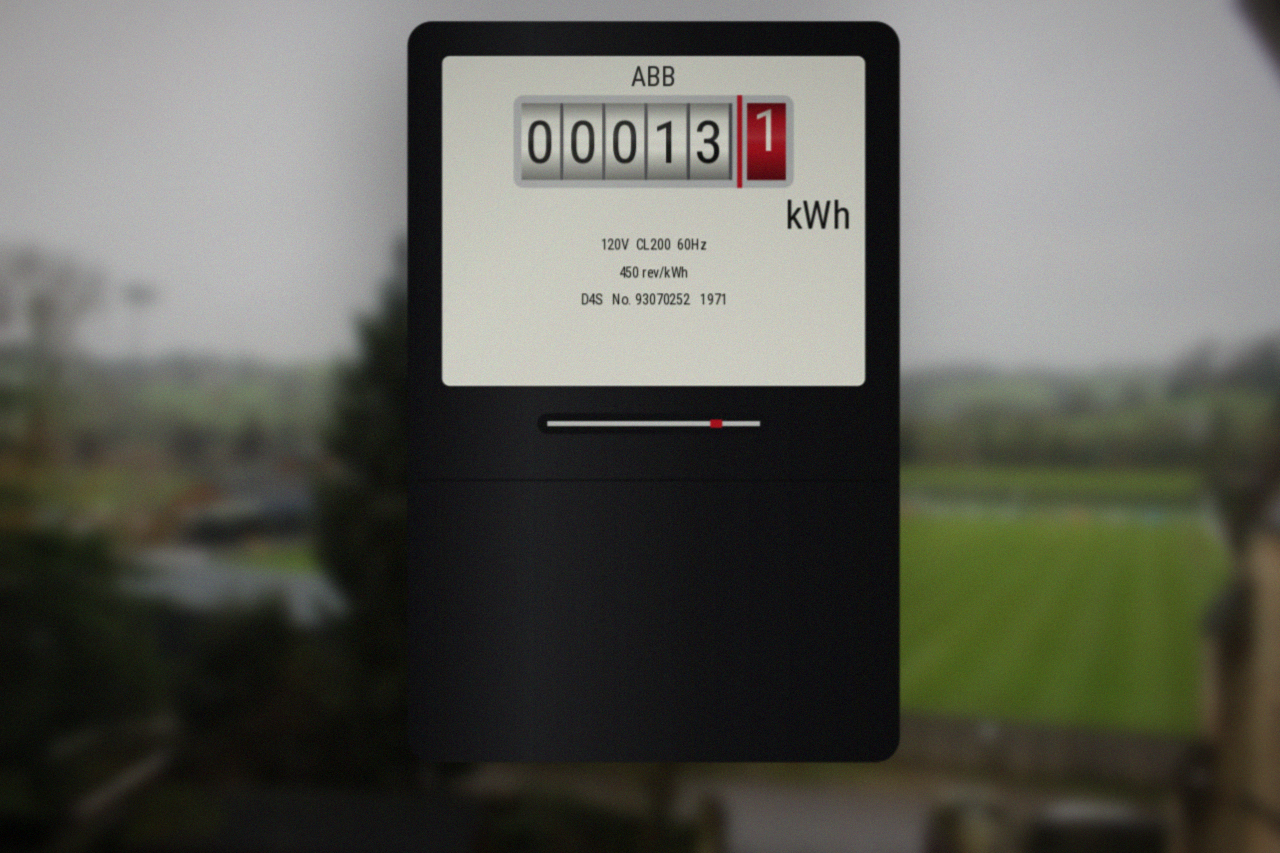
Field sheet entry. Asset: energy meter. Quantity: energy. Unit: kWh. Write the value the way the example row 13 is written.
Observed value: 13.1
